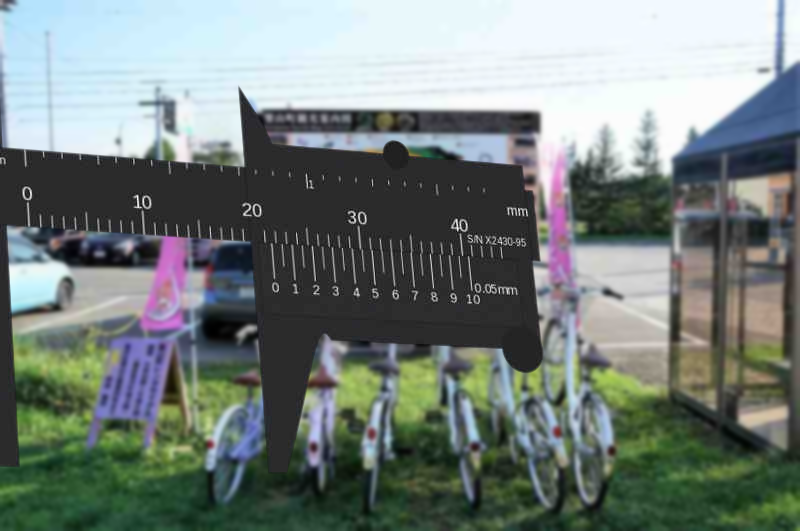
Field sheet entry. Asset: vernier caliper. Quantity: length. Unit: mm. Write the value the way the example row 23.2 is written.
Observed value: 21.6
